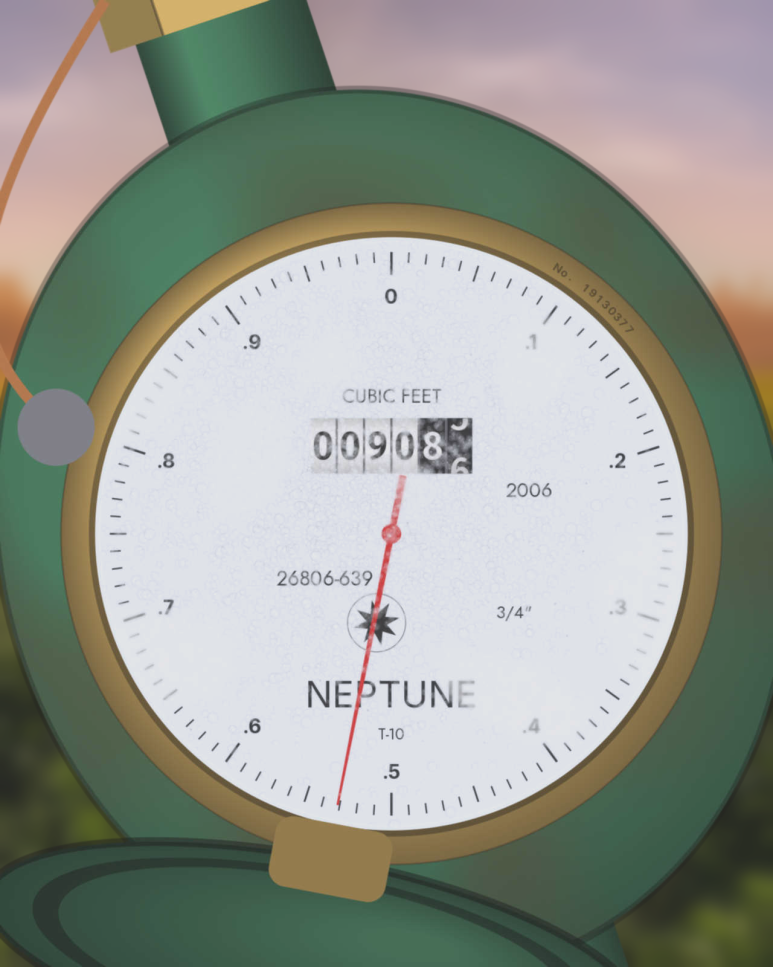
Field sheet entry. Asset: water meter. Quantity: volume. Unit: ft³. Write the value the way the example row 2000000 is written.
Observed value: 9085.53
